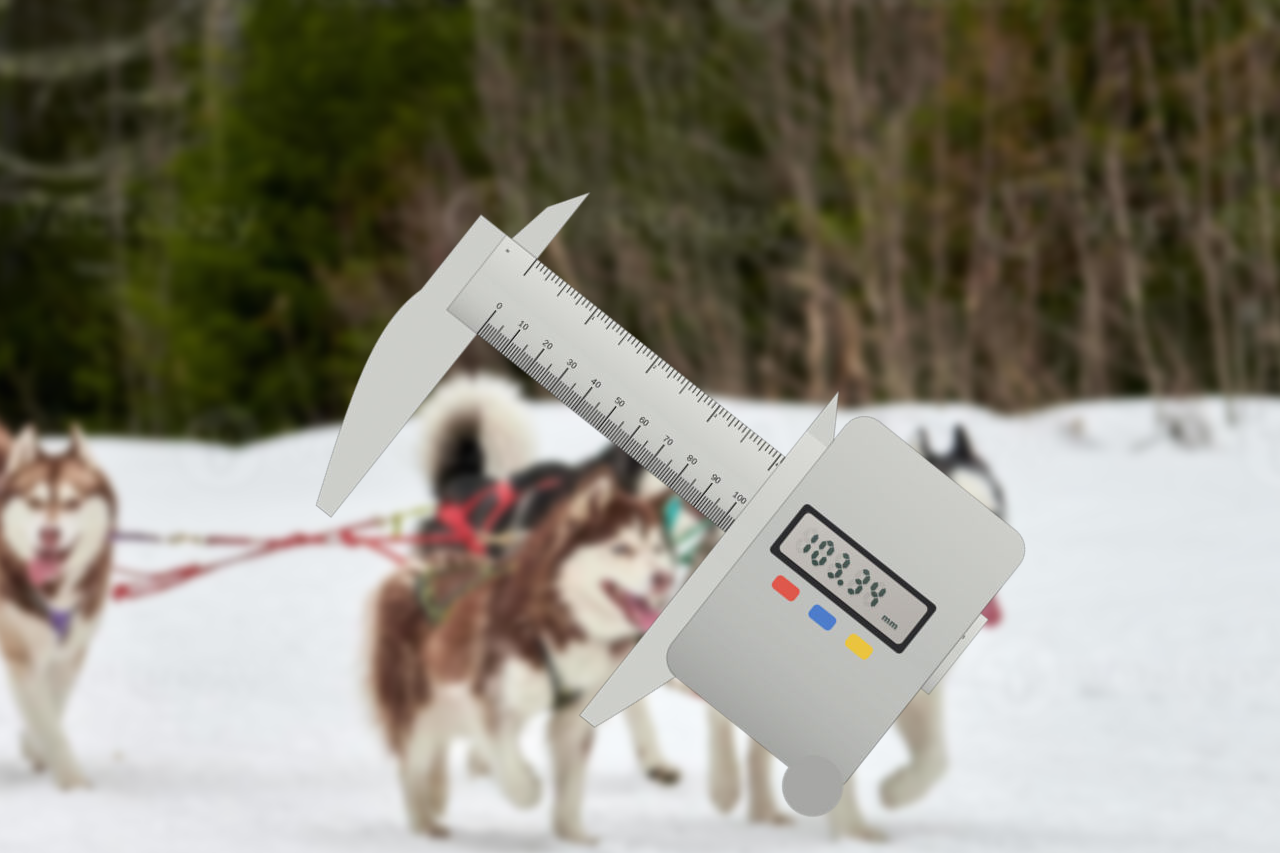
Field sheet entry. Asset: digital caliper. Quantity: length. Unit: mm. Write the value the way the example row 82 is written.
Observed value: 103.34
